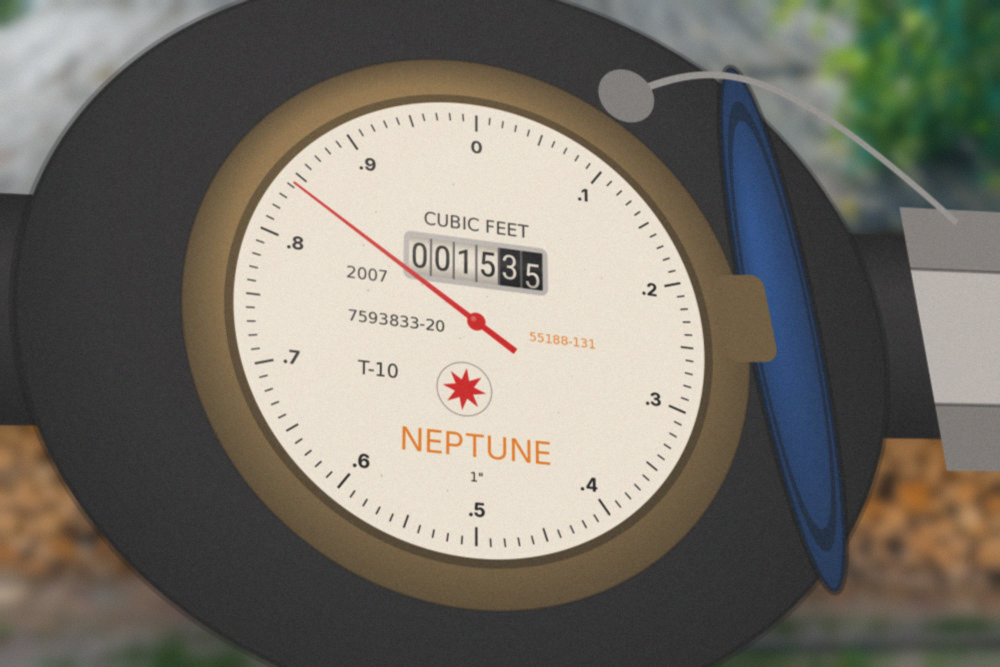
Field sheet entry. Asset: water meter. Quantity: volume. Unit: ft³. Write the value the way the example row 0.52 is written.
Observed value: 1534.84
